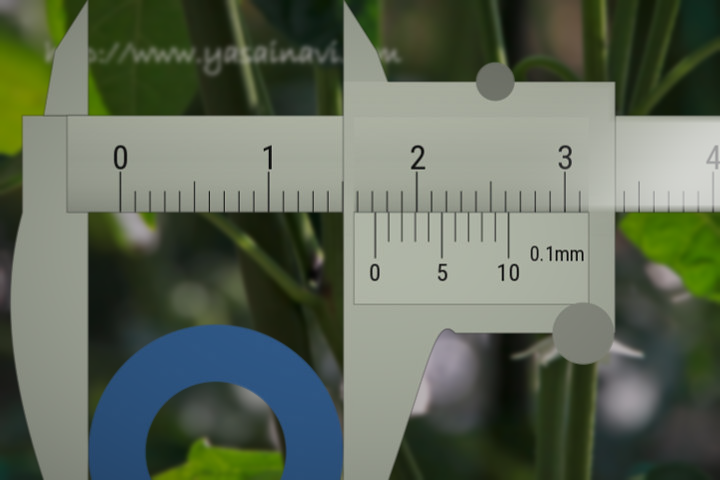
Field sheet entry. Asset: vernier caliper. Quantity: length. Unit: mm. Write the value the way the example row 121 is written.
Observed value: 17.2
